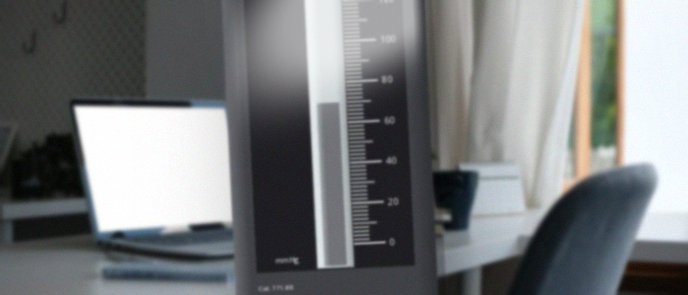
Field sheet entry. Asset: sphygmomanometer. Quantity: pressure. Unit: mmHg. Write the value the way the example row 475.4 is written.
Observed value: 70
